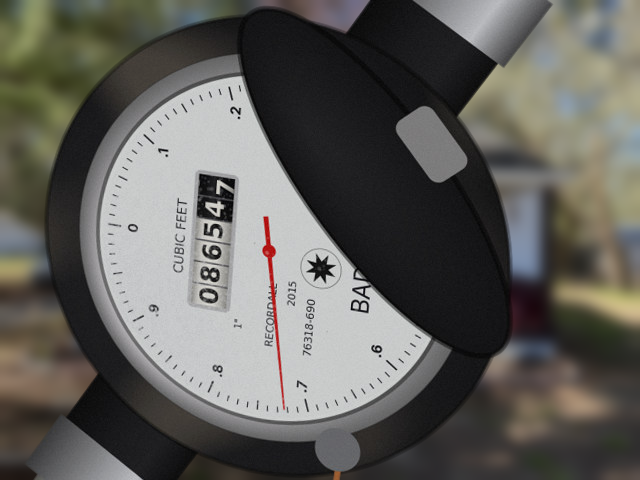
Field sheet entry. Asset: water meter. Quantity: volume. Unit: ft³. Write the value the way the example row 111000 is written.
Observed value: 86546.72
